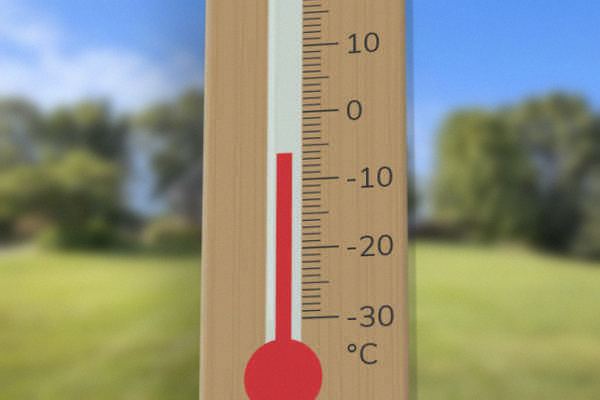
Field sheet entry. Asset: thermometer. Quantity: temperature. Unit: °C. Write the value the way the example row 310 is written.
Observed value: -6
